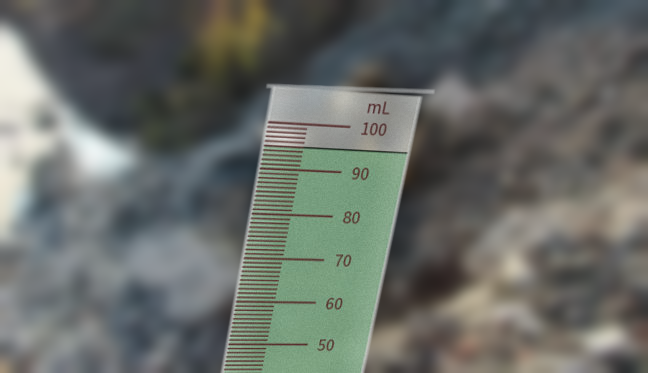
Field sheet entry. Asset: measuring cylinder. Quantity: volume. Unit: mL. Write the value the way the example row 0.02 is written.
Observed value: 95
